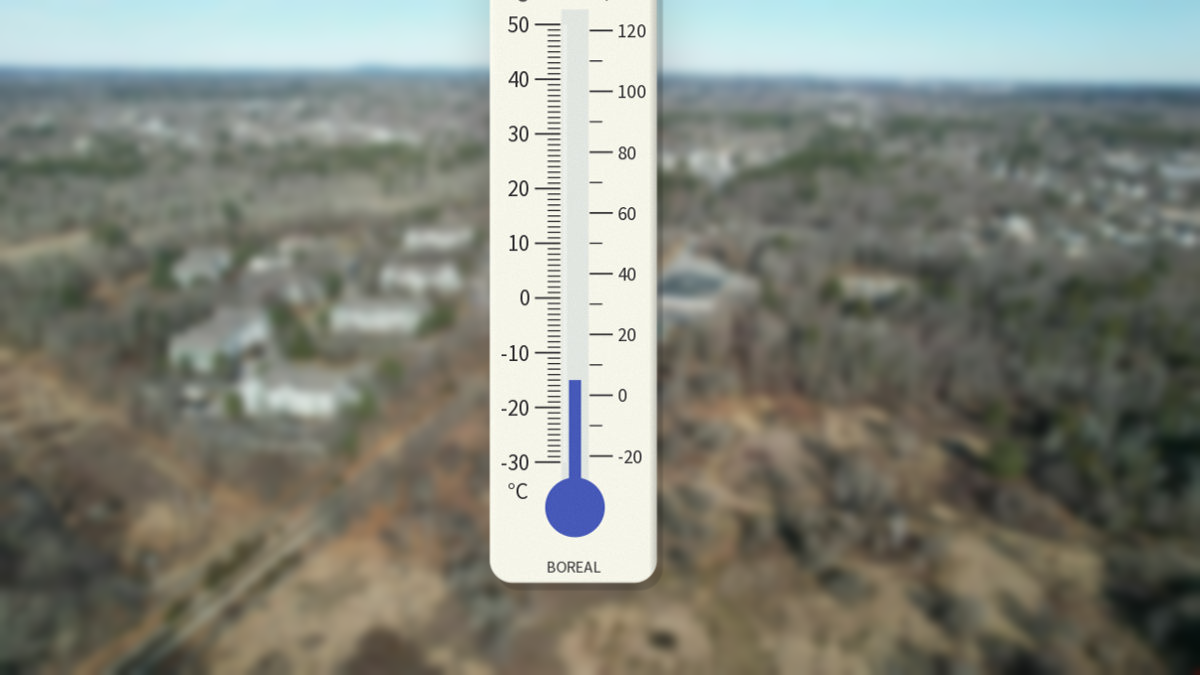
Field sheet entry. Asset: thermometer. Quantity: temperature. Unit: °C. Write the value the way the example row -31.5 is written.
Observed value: -15
